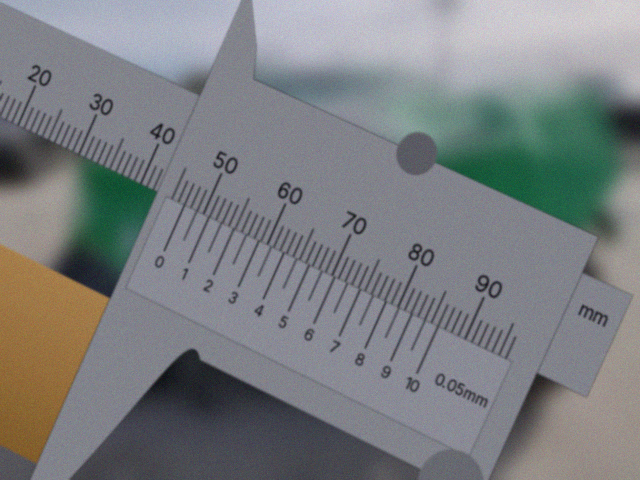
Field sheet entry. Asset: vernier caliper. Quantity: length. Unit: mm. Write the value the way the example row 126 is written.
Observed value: 47.0
